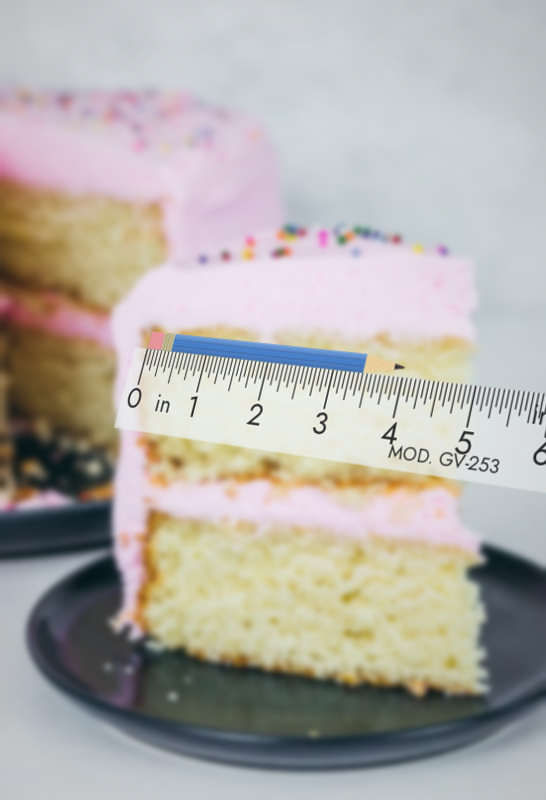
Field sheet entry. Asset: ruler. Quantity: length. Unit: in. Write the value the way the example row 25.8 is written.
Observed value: 4
